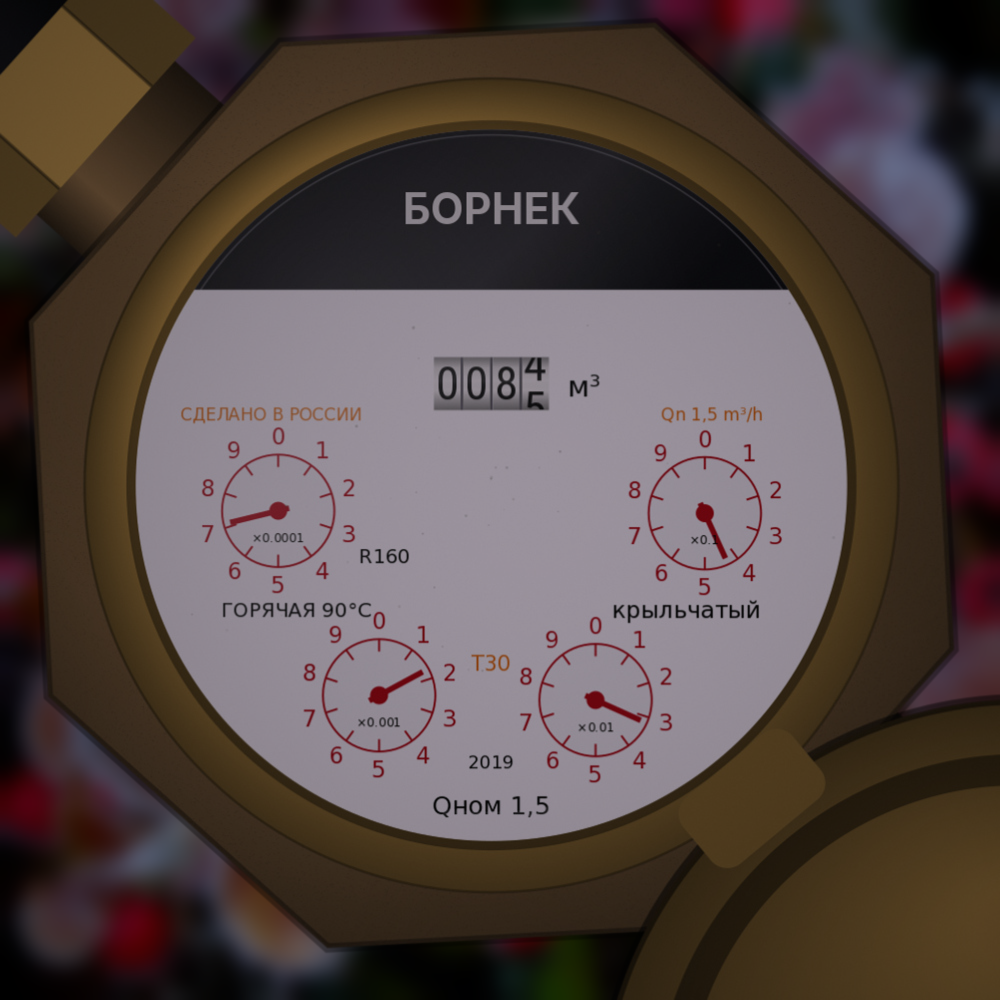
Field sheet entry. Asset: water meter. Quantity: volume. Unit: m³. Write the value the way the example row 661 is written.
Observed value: 84.4317
